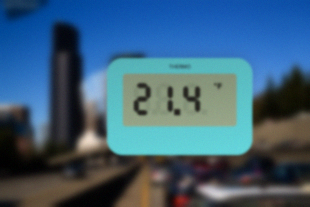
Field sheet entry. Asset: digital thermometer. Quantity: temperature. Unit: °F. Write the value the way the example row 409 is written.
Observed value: 21.4
